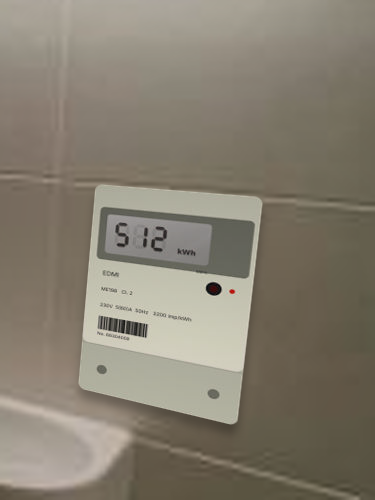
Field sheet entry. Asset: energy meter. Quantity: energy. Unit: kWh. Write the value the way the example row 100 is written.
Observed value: 512
